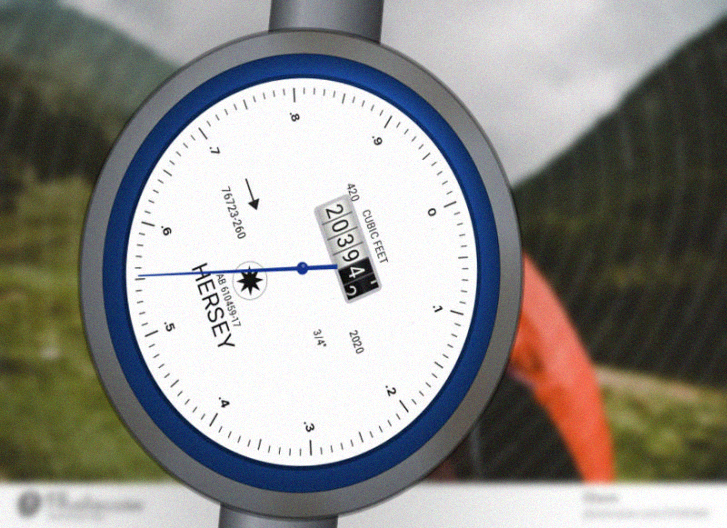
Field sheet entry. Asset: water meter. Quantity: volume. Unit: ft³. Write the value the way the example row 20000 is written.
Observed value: 203941.55
